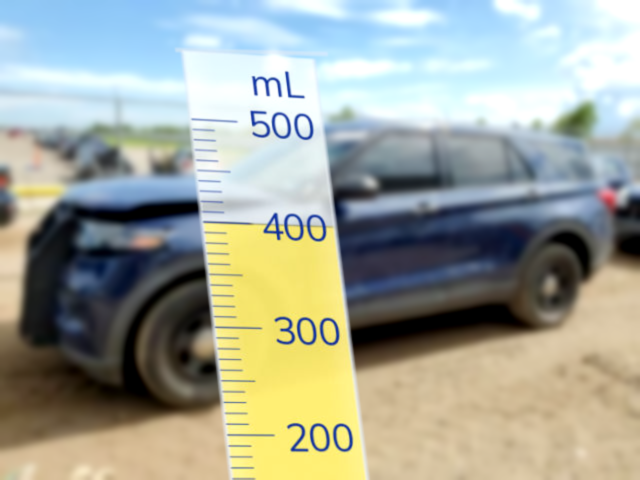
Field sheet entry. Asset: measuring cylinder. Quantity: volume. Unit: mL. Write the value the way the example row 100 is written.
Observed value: 400
